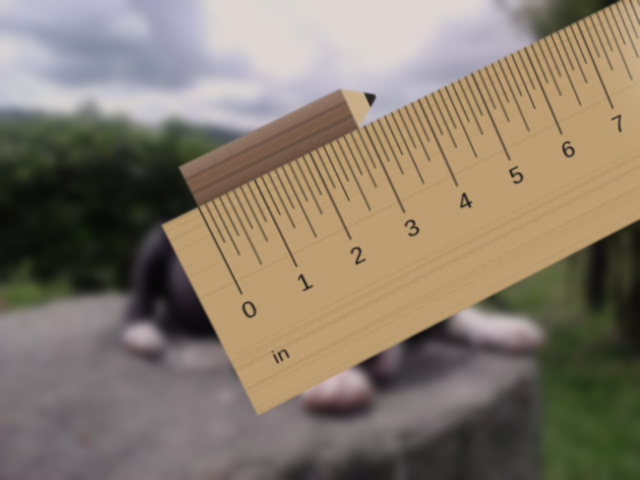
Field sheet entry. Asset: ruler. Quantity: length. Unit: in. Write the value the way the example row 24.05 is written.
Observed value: 3.375
